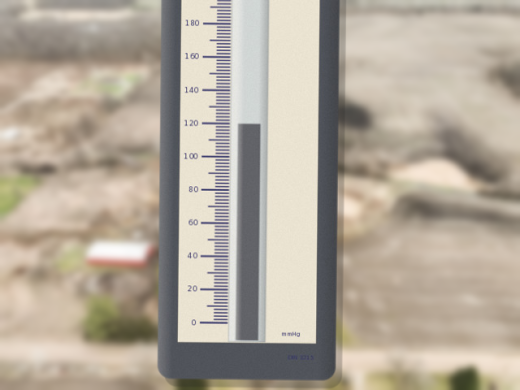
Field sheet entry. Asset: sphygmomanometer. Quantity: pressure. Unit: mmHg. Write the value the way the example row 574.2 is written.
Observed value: 120
